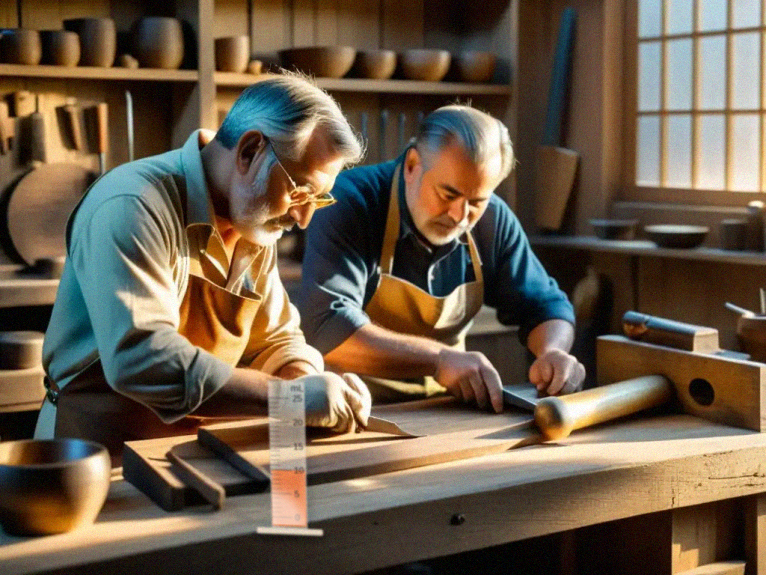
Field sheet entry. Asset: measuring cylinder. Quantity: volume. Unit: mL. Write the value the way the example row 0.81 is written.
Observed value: 10
